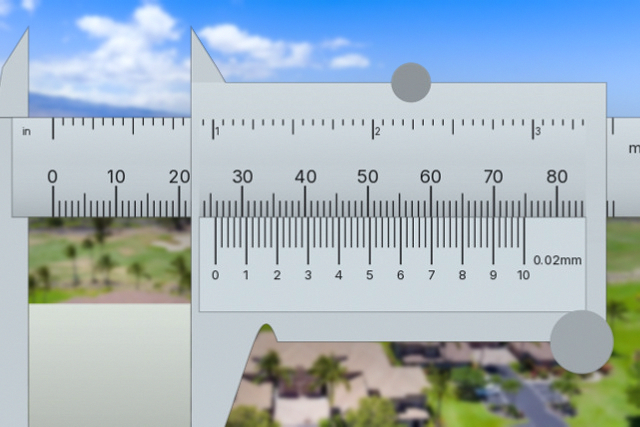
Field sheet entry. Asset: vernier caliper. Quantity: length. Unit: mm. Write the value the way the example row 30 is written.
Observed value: 25.8
